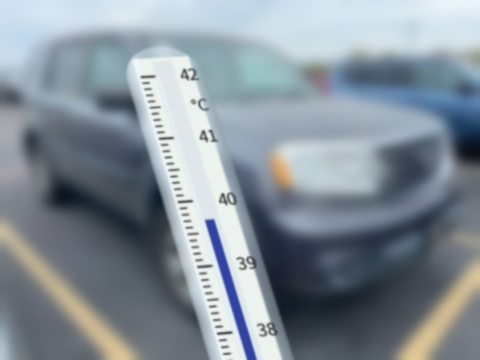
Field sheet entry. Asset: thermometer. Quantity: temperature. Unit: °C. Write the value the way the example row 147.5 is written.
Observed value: 39.7
